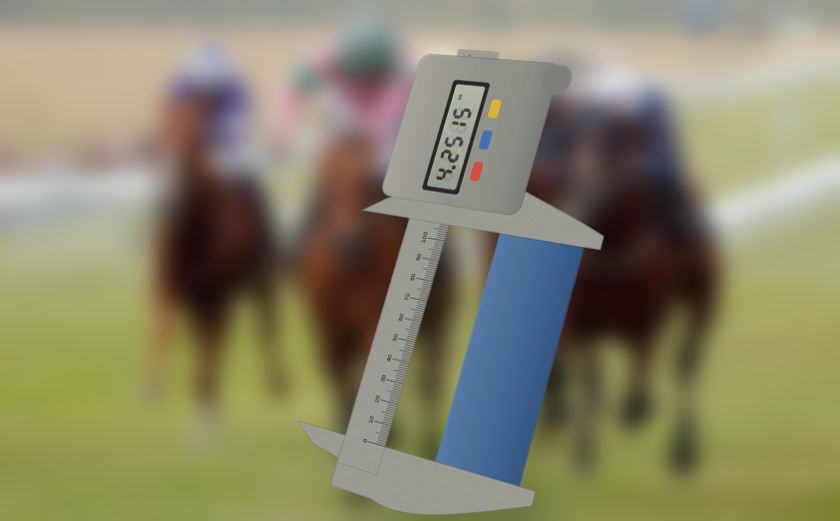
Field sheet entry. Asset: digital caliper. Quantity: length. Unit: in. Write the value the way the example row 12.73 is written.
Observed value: 4.2515
